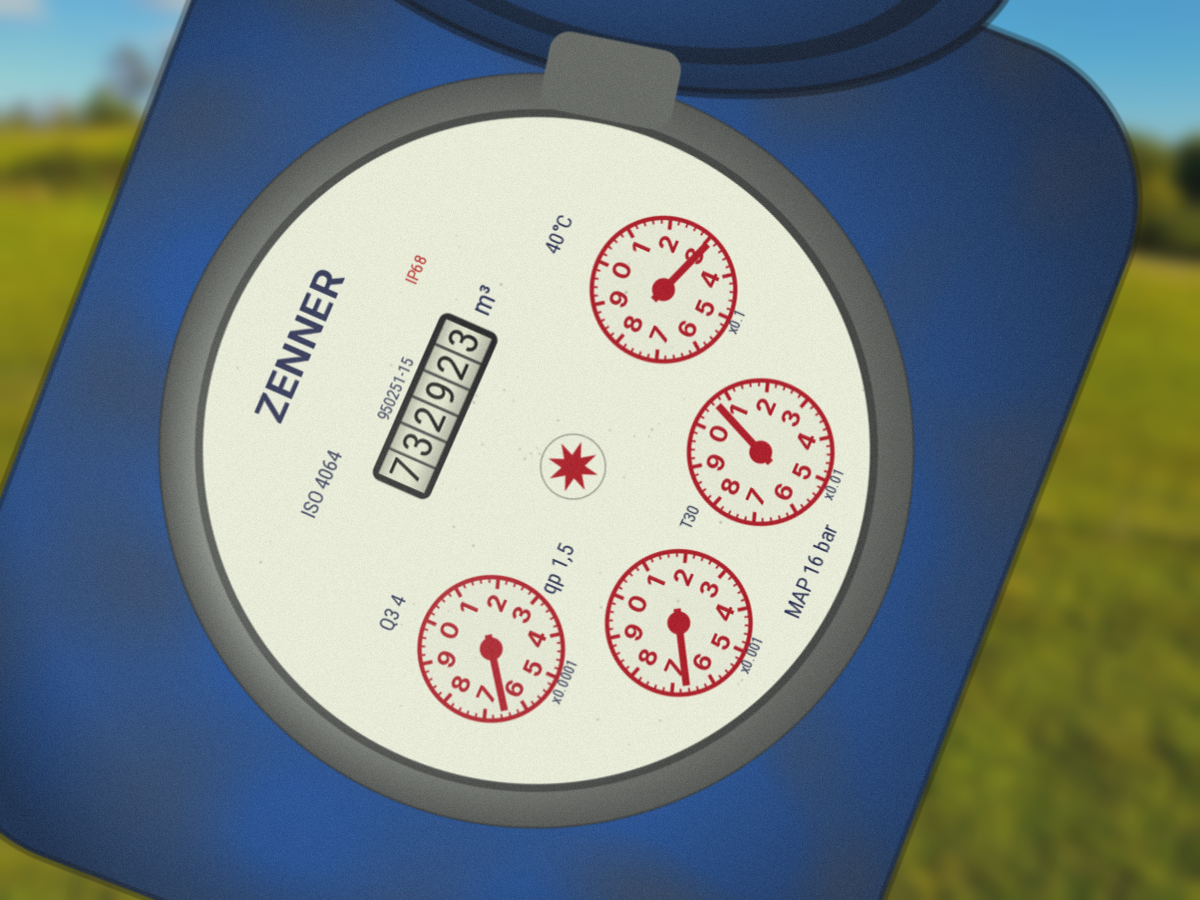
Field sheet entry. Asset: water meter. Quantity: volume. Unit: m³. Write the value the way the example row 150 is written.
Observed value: 732923.3066
